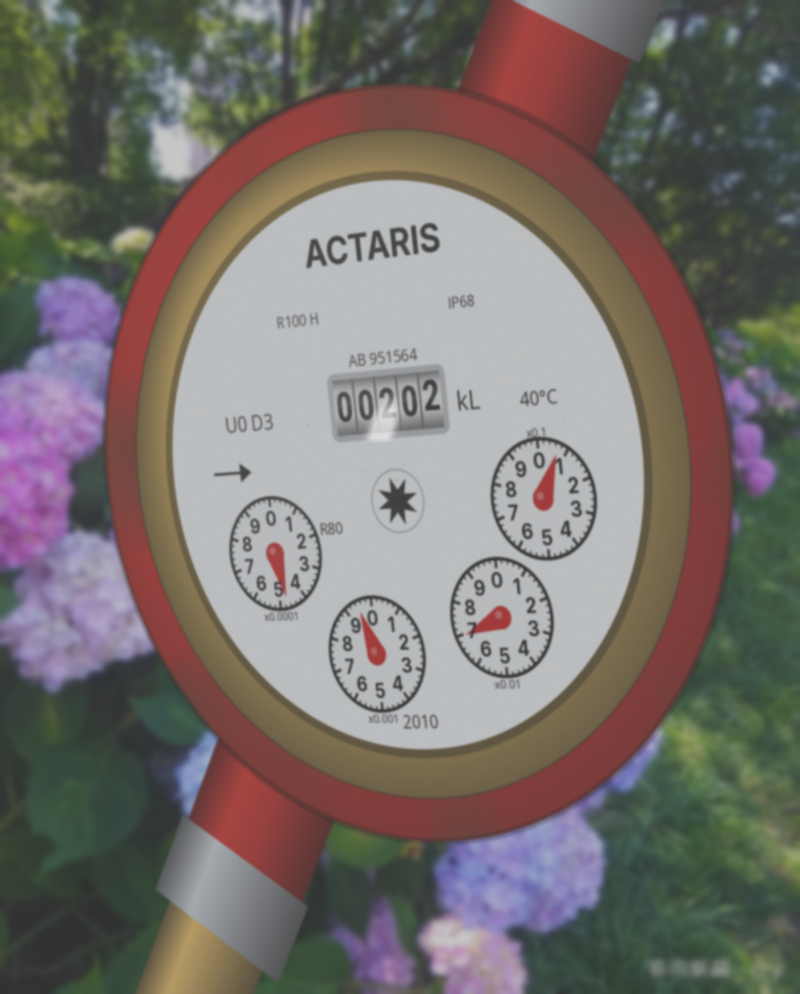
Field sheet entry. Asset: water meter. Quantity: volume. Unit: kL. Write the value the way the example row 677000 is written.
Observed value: 202.0694
